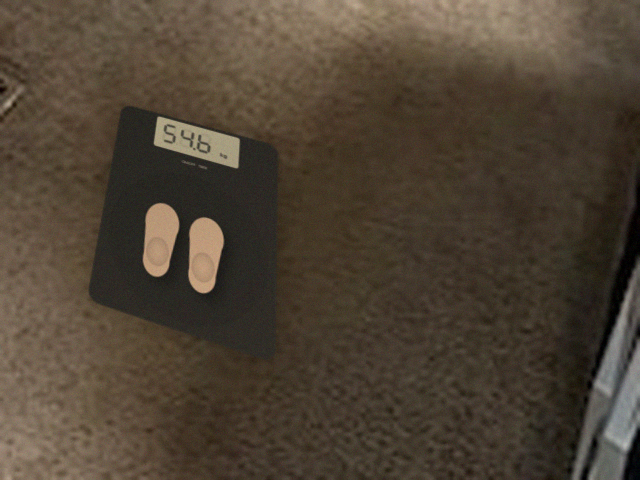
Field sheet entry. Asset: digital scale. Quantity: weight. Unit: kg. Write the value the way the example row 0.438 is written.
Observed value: 54.6
